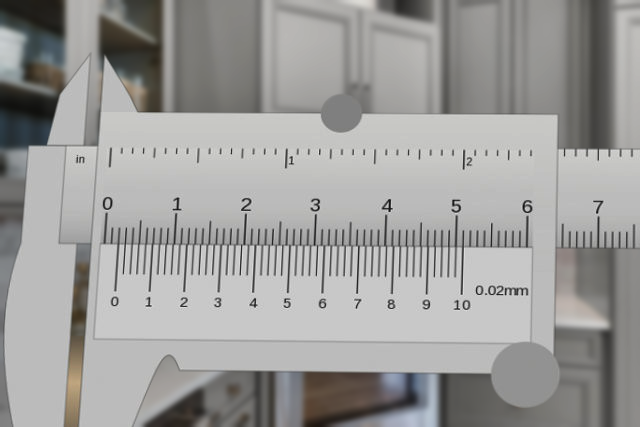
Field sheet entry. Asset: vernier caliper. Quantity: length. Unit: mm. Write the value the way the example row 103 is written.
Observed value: 2.0
